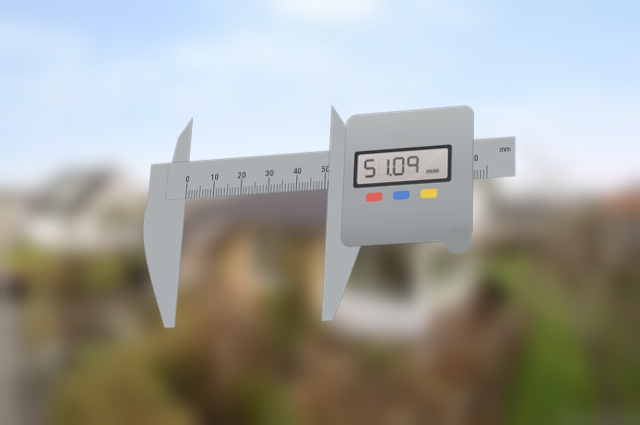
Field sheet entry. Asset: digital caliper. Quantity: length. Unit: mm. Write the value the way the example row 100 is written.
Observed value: 51.09
